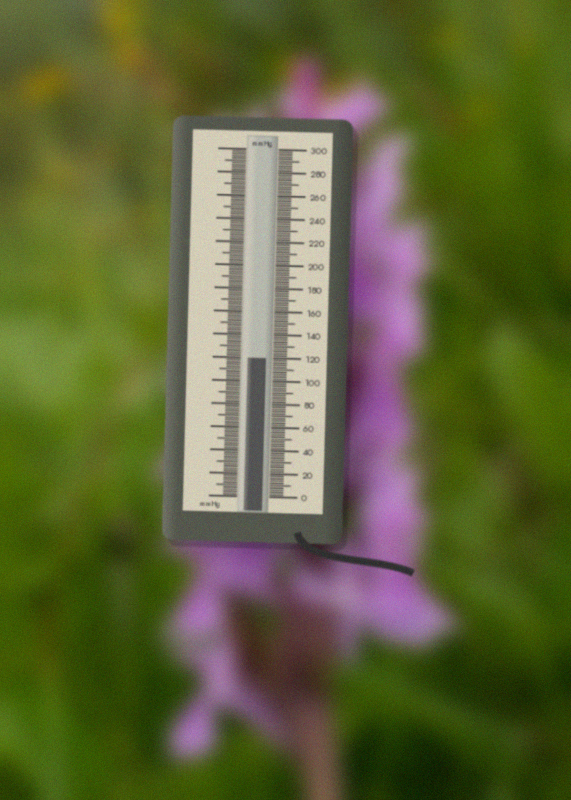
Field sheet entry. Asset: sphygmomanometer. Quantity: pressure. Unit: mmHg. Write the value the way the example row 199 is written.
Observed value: 120
